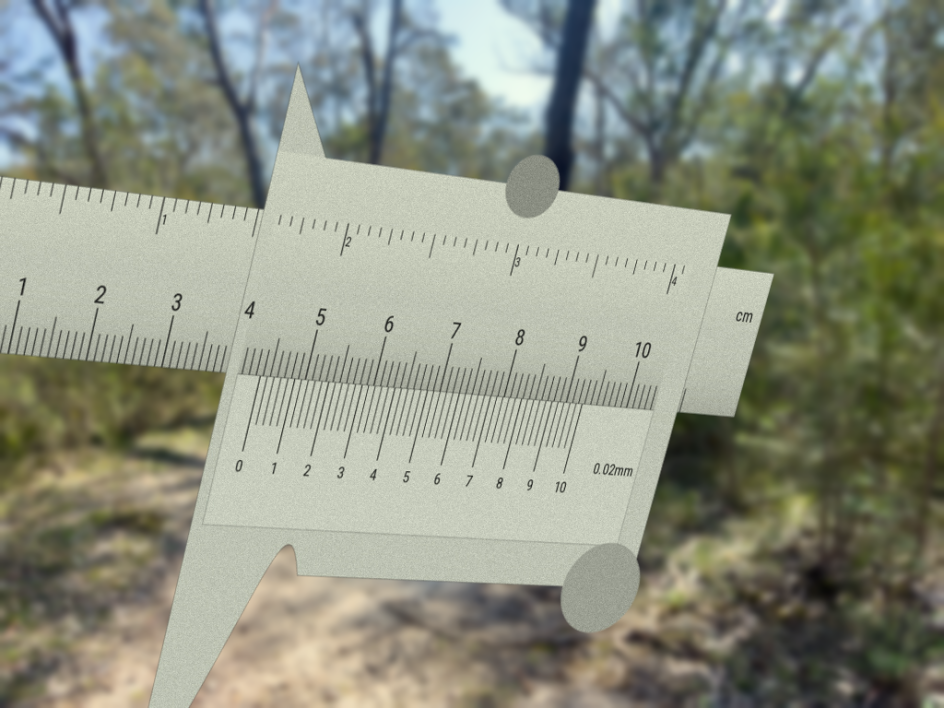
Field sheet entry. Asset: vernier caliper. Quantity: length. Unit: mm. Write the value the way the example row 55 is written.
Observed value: 43.6
